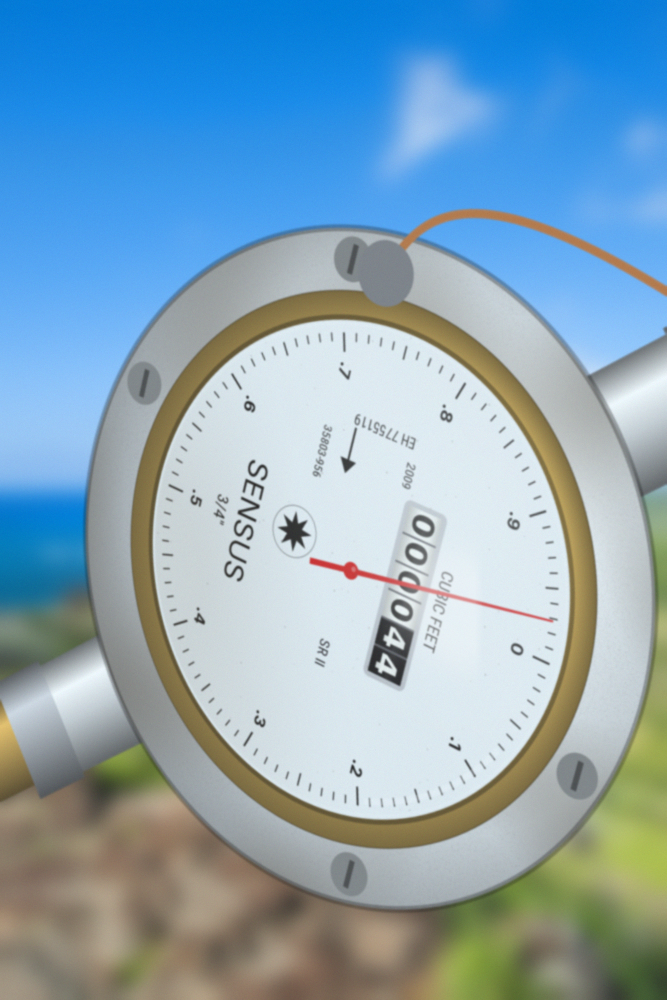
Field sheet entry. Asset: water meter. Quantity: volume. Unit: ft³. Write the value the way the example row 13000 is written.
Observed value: 43.97
